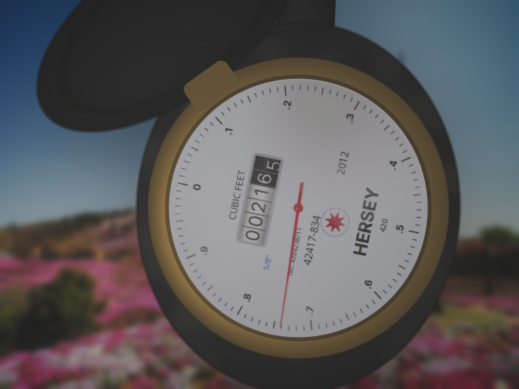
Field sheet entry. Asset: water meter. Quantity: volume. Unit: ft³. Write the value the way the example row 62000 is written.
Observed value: 2164.74
